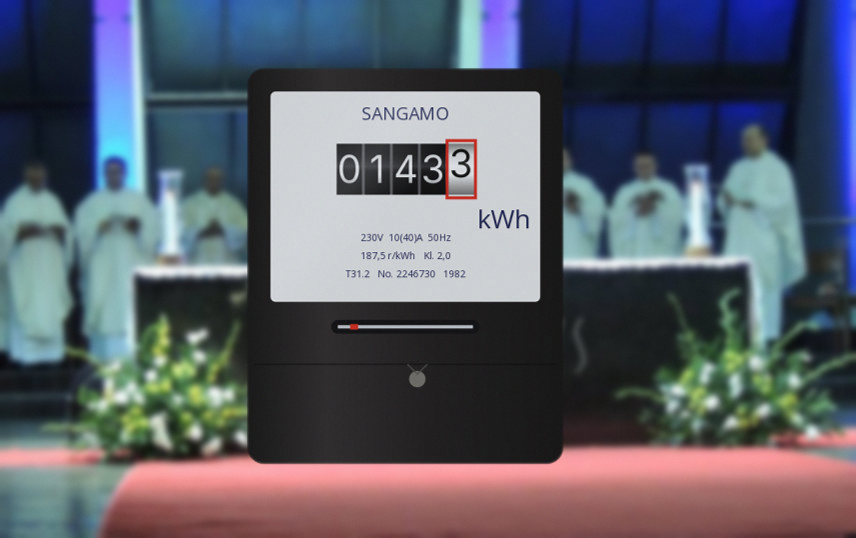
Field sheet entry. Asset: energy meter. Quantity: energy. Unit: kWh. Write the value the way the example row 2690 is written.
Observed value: 143.3
